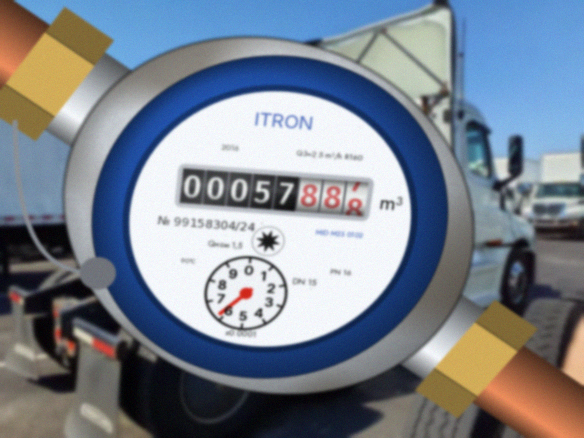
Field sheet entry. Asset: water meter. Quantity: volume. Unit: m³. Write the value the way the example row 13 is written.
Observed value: 57.8876
